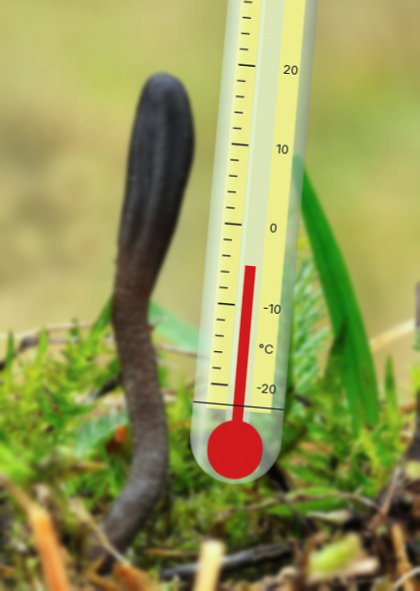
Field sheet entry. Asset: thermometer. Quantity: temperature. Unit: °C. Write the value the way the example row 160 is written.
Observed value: -5
